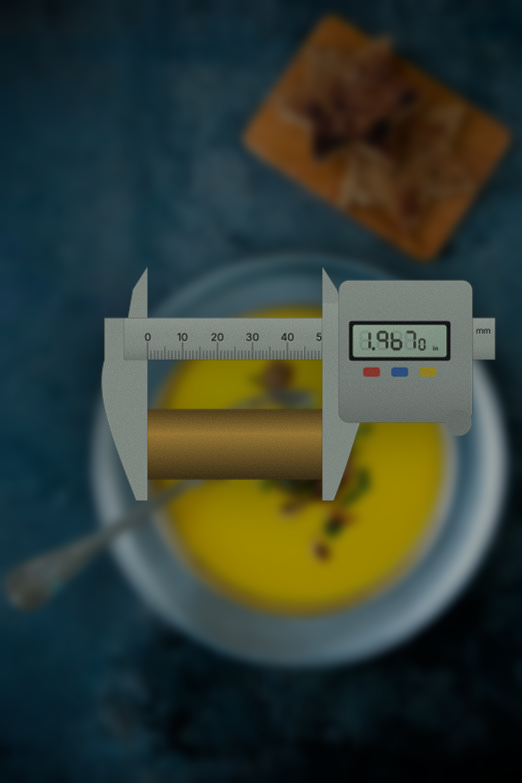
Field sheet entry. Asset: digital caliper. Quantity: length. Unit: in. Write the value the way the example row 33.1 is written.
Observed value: 1.9670
